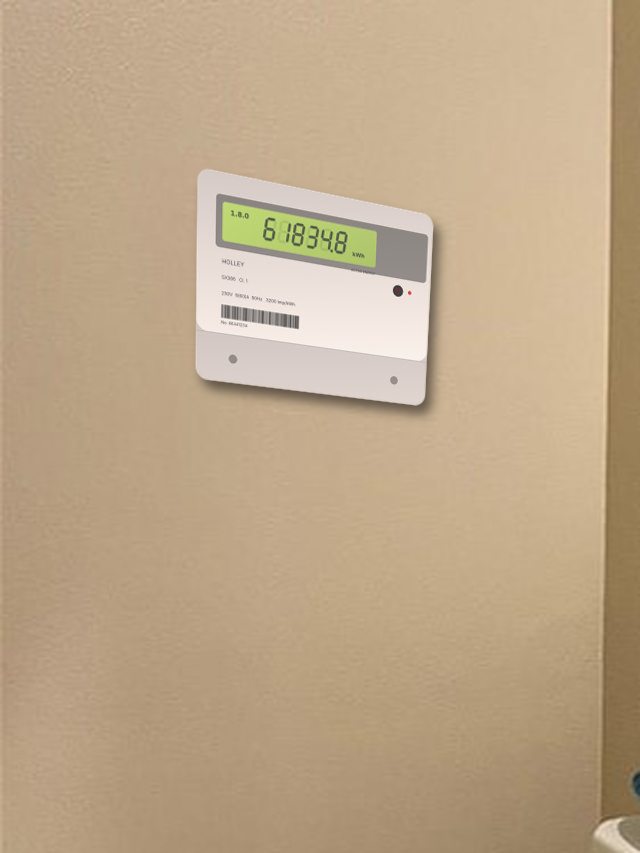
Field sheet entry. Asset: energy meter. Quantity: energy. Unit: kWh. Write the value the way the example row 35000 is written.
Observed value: 61834.8
